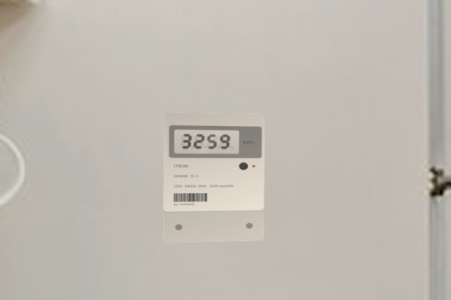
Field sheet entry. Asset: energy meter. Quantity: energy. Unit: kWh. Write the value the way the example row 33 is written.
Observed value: 3259
